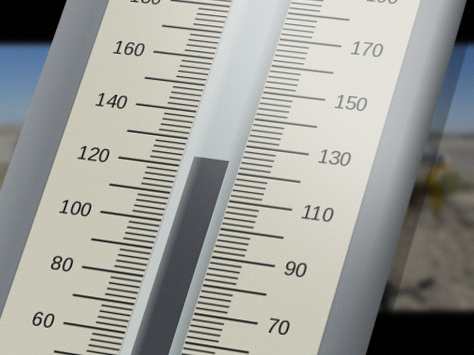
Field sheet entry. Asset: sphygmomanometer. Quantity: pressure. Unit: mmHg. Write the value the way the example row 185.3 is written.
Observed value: 124
